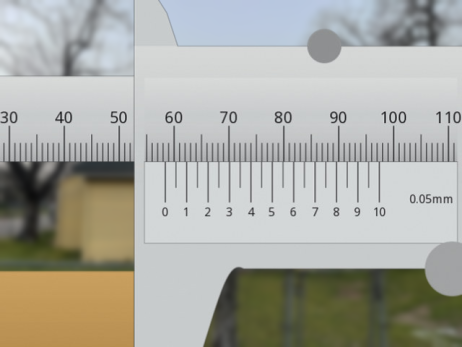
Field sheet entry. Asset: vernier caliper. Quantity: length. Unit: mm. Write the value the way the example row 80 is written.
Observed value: 58.4
